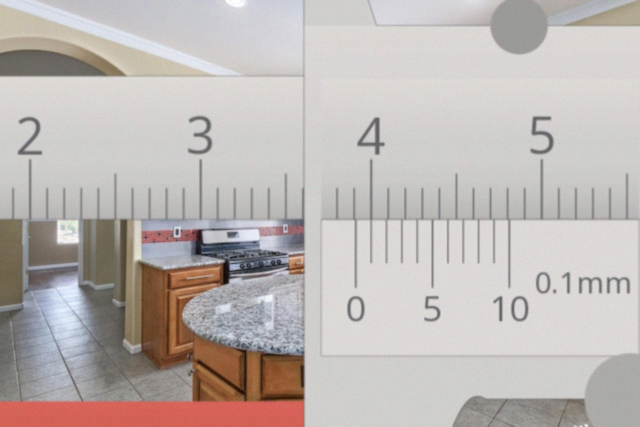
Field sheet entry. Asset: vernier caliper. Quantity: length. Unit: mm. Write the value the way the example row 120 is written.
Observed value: 39.1
